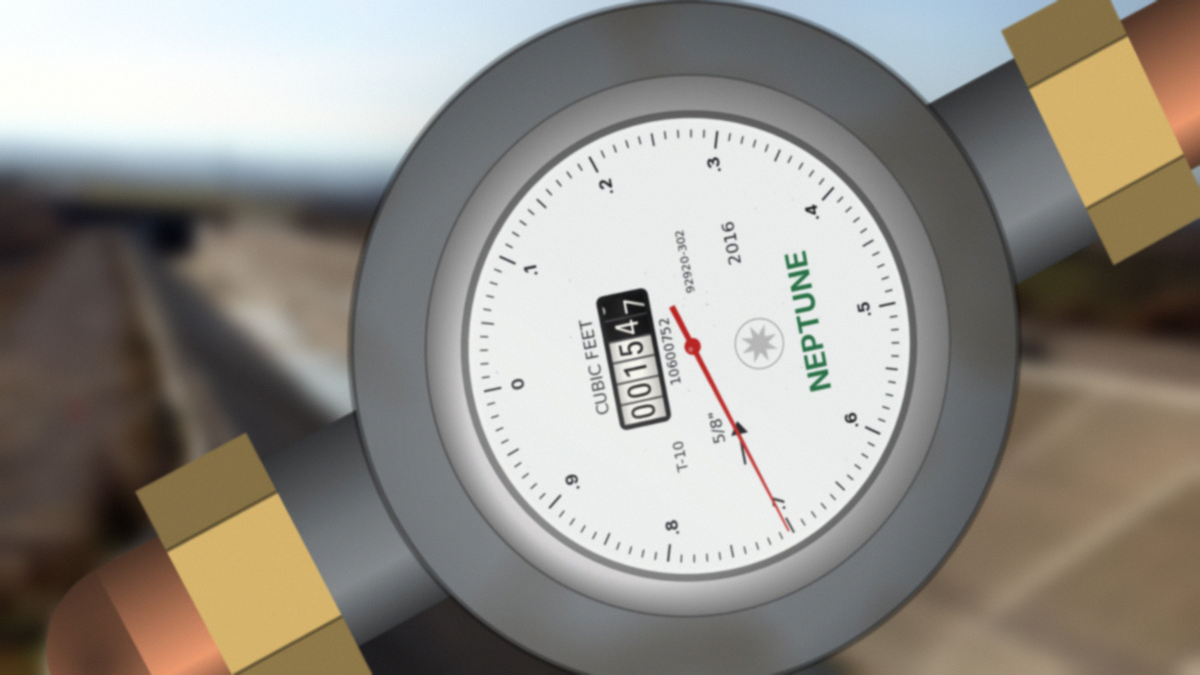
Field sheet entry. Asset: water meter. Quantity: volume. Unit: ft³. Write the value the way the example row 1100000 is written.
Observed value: 1546.70
